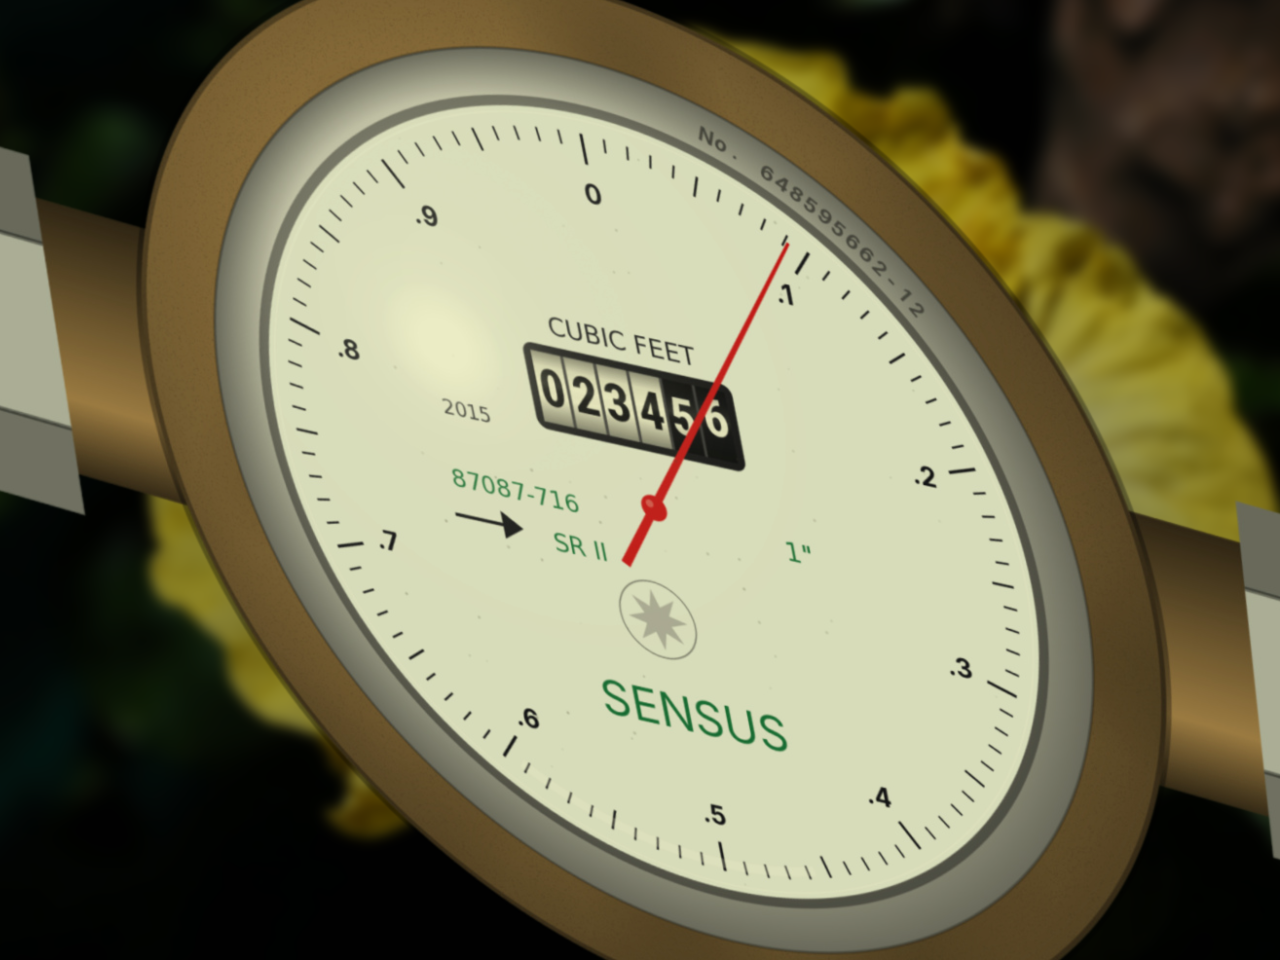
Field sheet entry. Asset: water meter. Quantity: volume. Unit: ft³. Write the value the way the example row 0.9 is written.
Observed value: 23456.09
